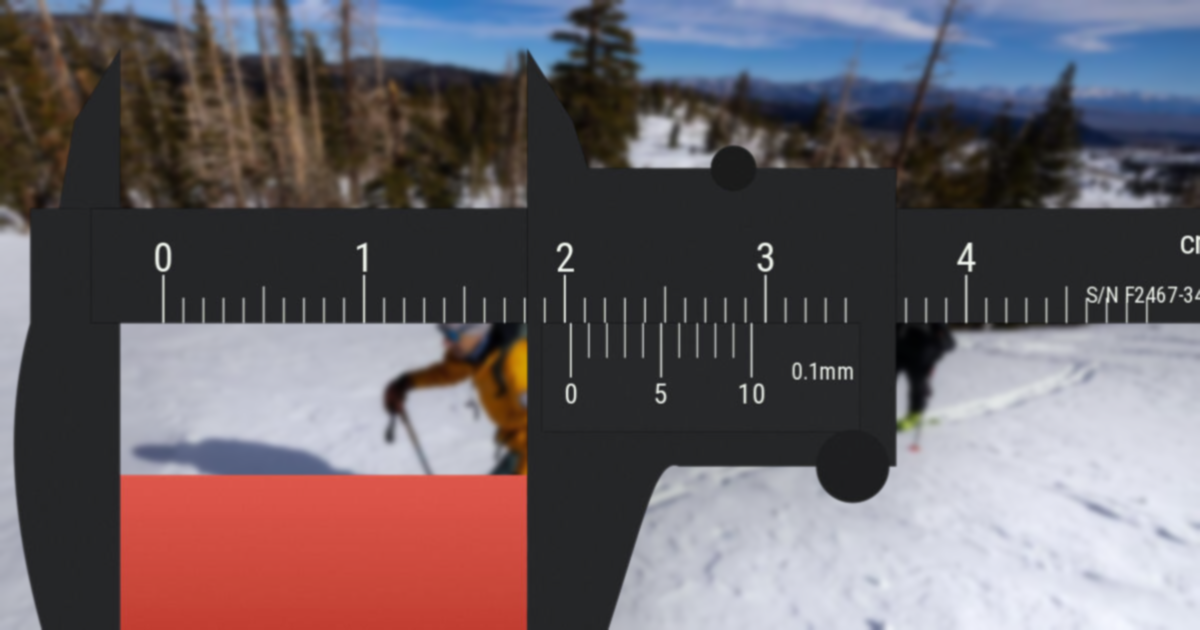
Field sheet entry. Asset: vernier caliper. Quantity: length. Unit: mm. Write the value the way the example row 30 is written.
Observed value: 20.3
